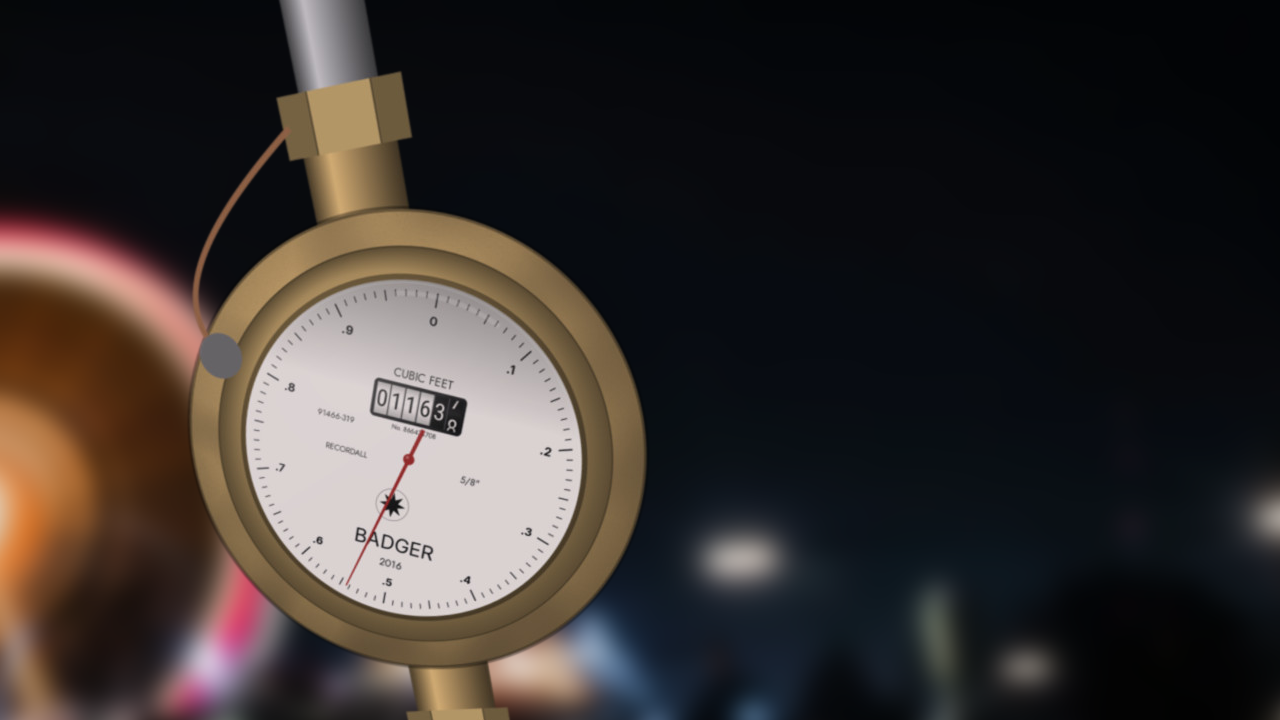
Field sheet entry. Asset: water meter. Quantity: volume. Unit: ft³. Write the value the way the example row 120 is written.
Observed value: 11637.54
